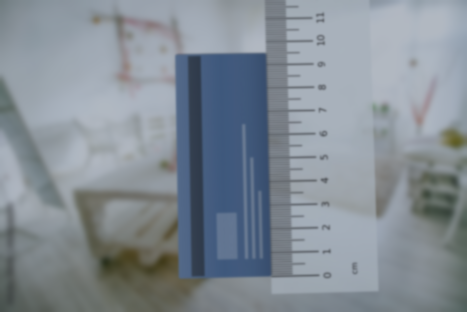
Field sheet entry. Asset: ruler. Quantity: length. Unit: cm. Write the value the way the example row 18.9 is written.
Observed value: 9.5
